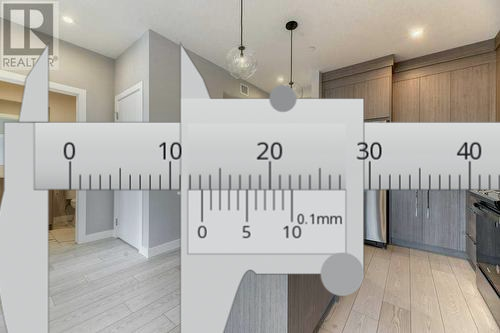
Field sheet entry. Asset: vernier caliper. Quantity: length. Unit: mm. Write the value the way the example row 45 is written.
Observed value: 13.2
